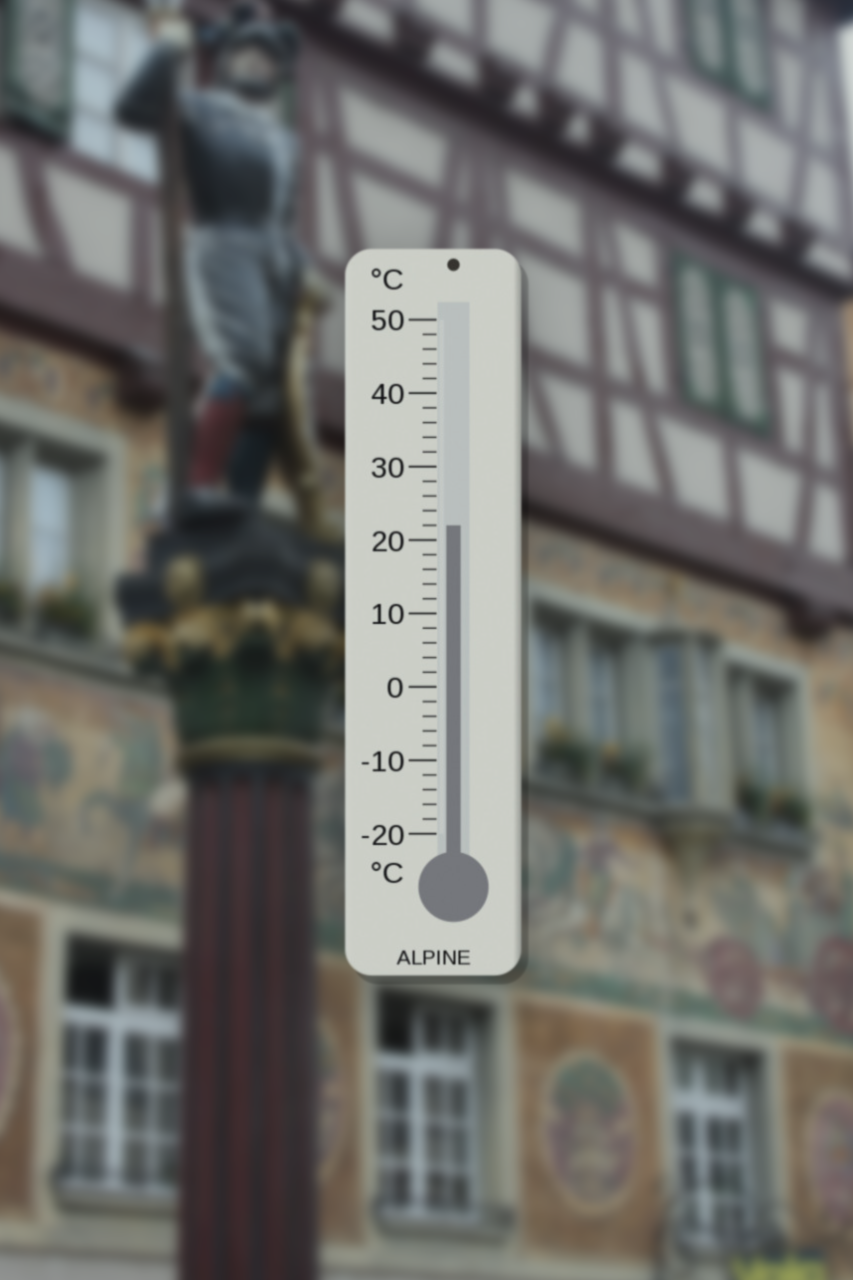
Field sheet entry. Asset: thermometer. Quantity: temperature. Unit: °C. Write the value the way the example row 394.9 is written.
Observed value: 22
